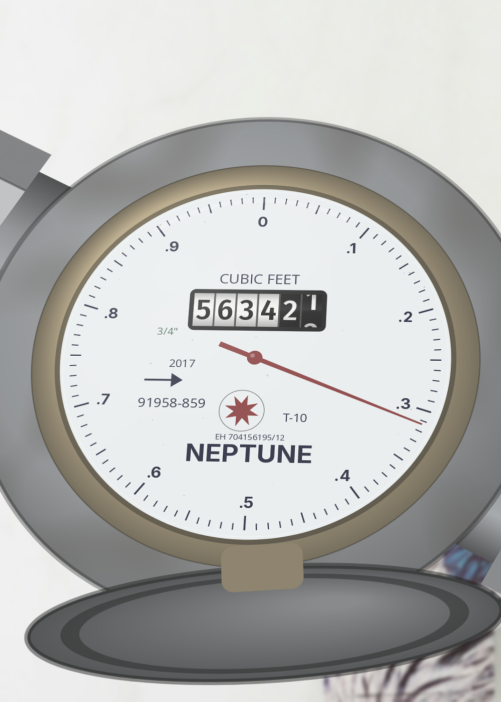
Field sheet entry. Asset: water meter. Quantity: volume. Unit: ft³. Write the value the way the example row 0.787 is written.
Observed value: 563421.31
